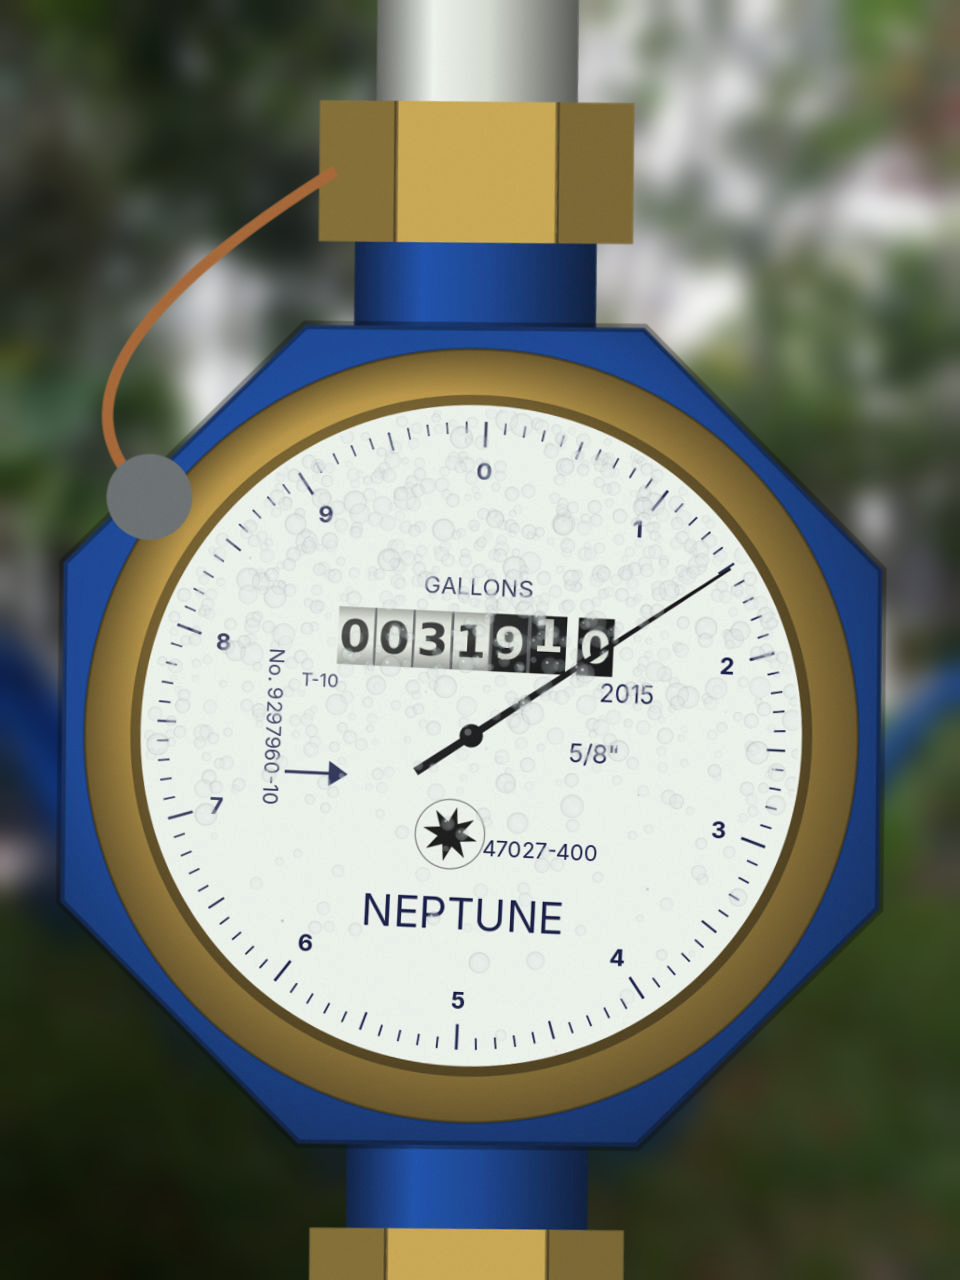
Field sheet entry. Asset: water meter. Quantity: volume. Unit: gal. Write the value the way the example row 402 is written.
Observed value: 31911.5
